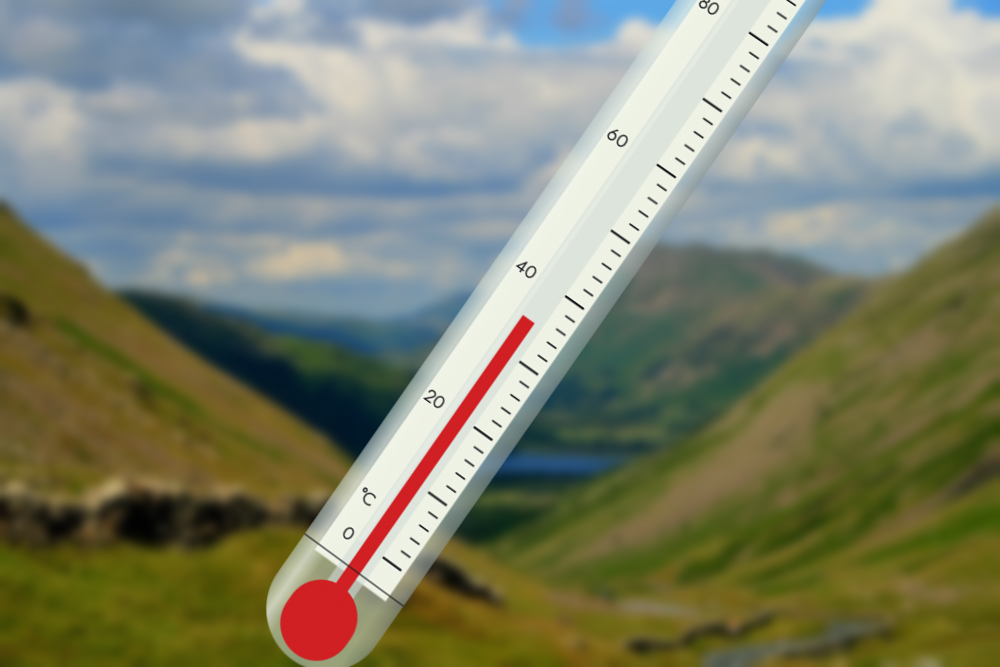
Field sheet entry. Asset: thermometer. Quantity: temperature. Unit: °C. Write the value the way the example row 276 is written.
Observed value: 35
